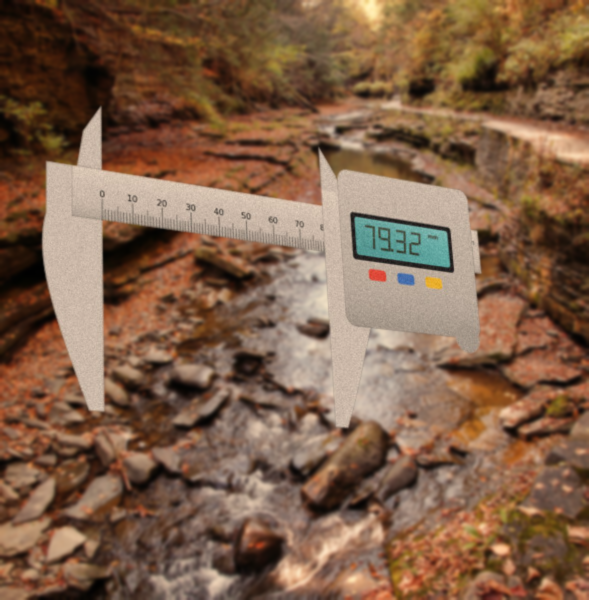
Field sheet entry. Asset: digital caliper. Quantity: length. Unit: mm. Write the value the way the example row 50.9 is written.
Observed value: 79.32
